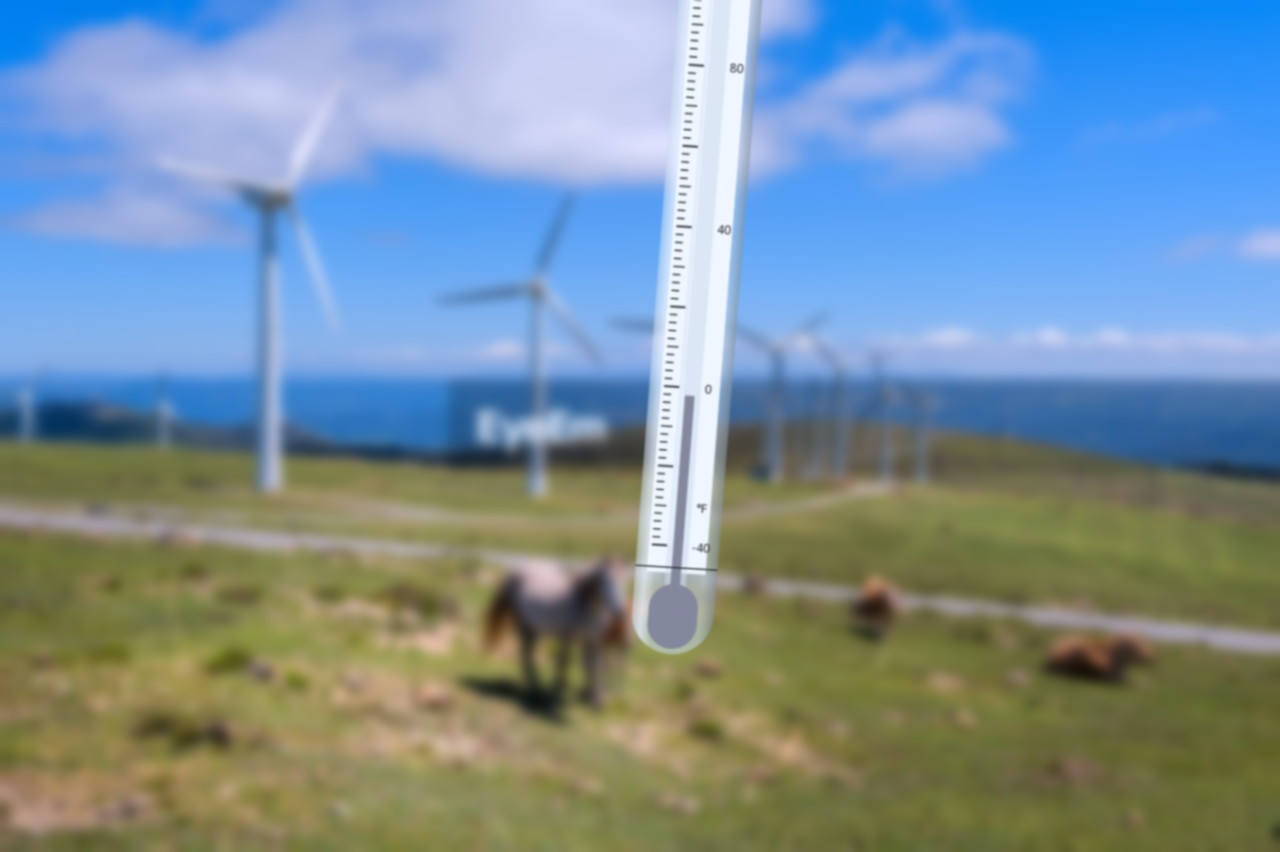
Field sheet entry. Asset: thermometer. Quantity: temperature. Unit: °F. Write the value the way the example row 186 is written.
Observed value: -2
